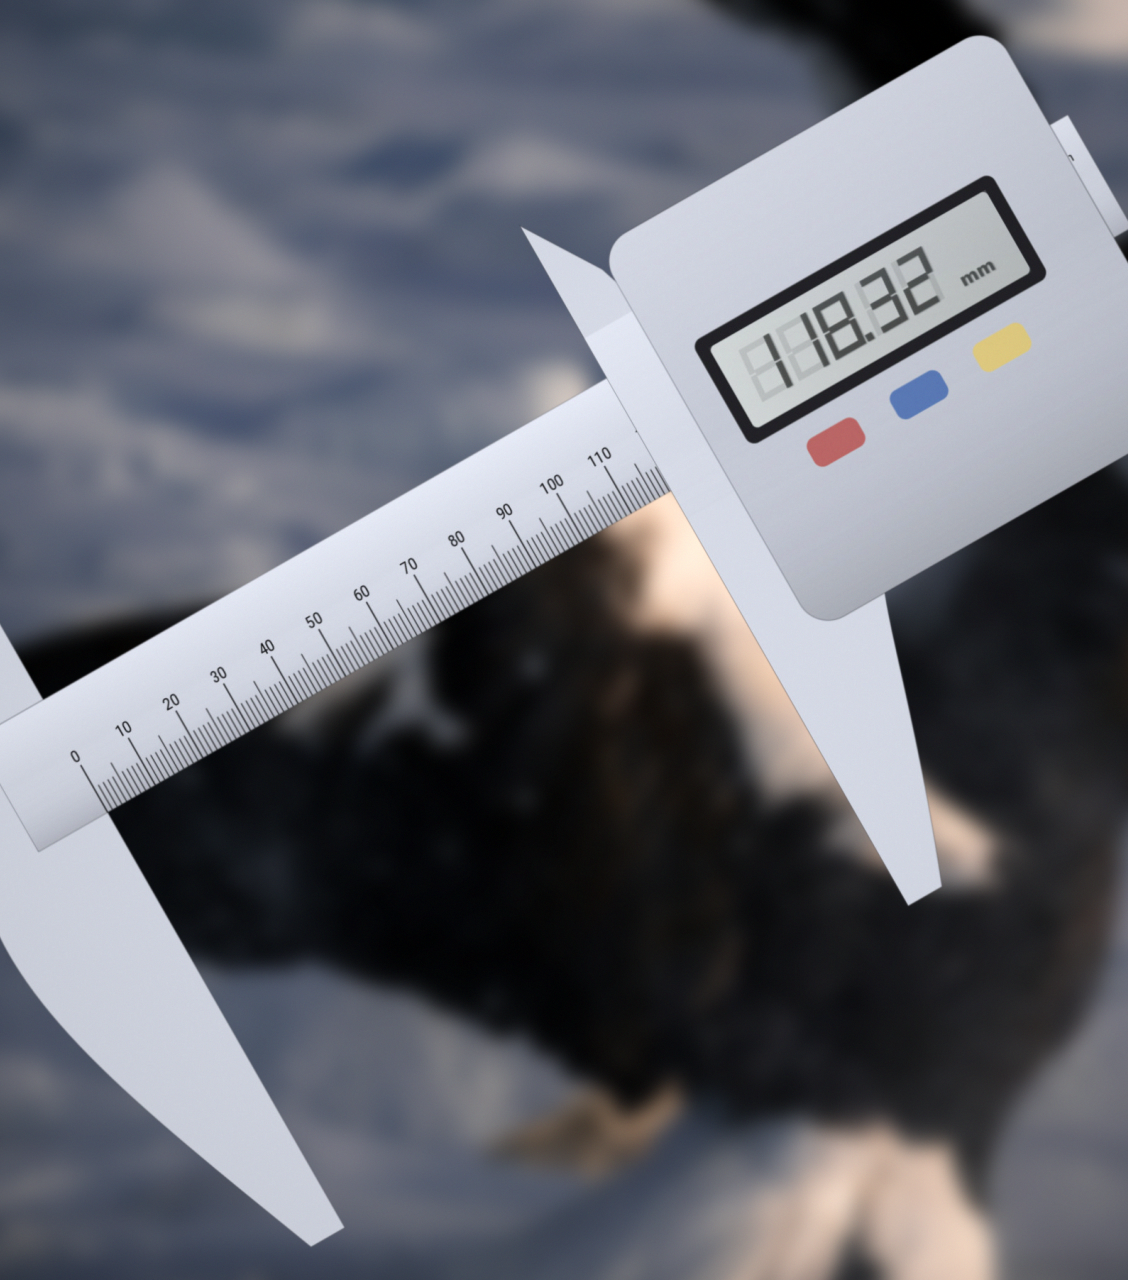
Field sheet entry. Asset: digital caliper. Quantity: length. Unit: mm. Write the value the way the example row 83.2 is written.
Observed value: 118.32
